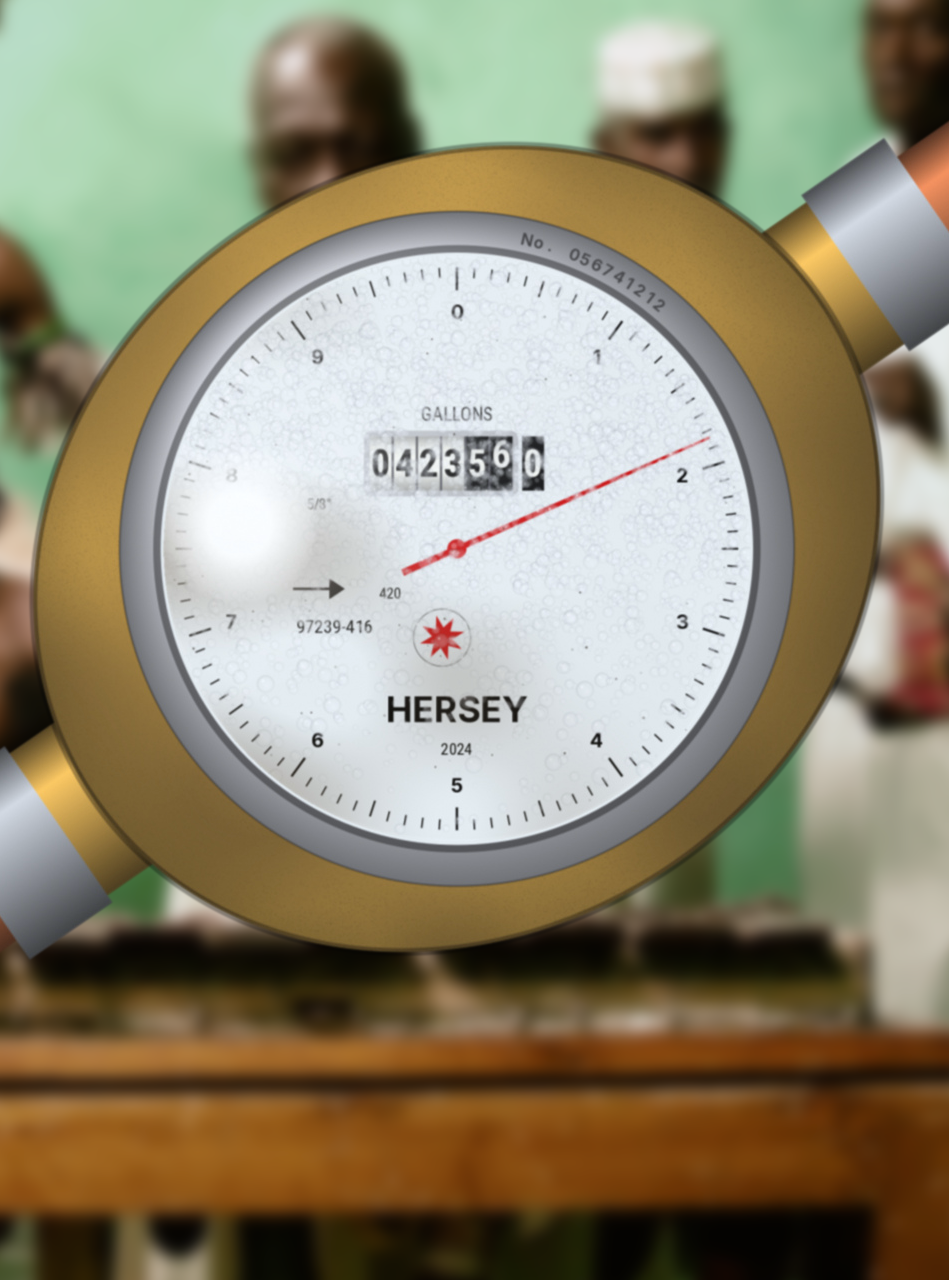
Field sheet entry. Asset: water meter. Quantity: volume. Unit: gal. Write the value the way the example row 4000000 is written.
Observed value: 423561.8
